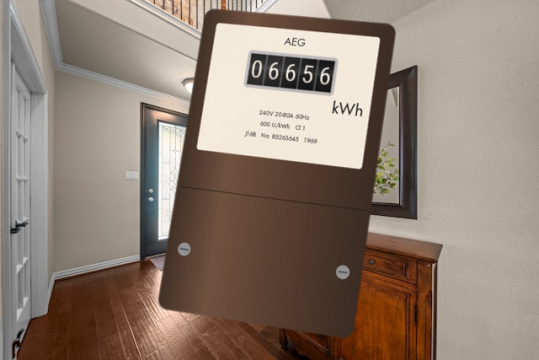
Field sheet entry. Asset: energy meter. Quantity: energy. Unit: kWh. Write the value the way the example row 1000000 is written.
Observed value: 6656
